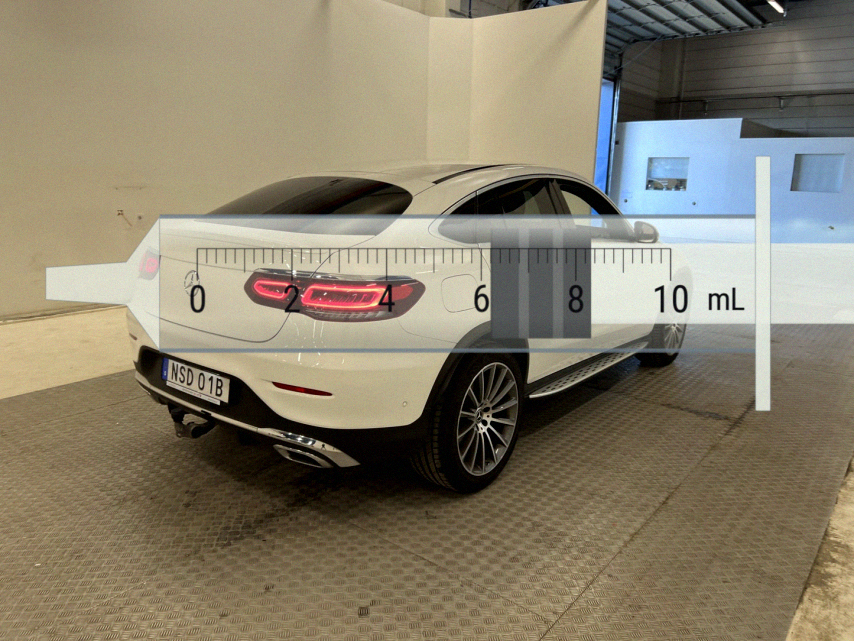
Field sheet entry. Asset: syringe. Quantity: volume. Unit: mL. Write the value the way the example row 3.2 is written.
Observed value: 6.2
